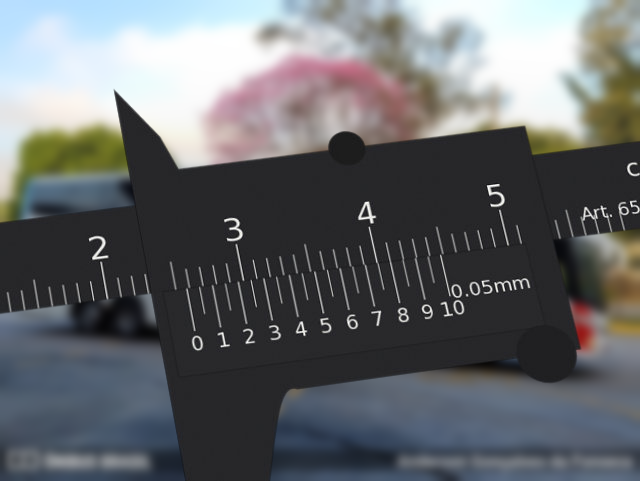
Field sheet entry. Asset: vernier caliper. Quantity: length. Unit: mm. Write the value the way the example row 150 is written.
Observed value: 25.8
